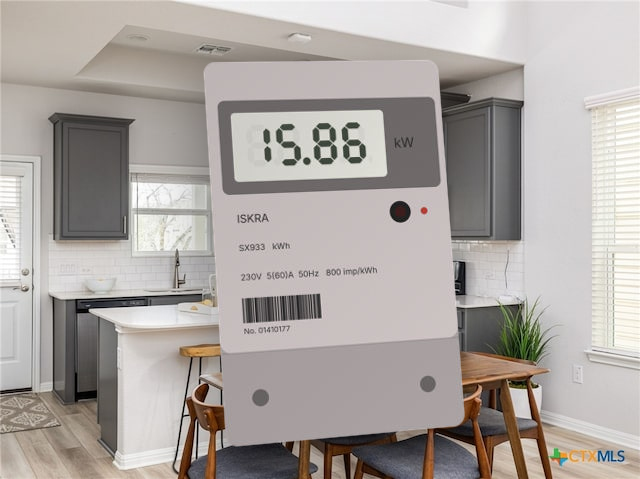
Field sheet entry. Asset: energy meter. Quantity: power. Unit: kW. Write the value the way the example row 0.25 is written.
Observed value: 15.86
